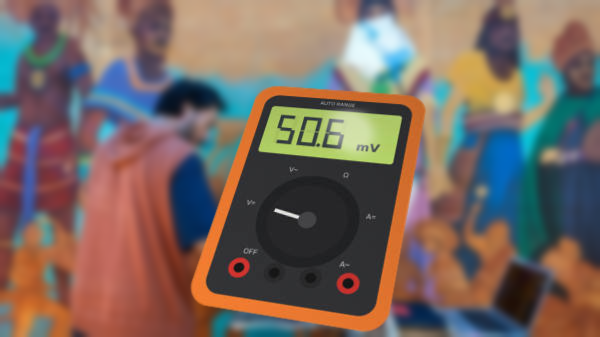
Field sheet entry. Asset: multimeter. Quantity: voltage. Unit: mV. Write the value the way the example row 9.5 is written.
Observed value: 50.6
